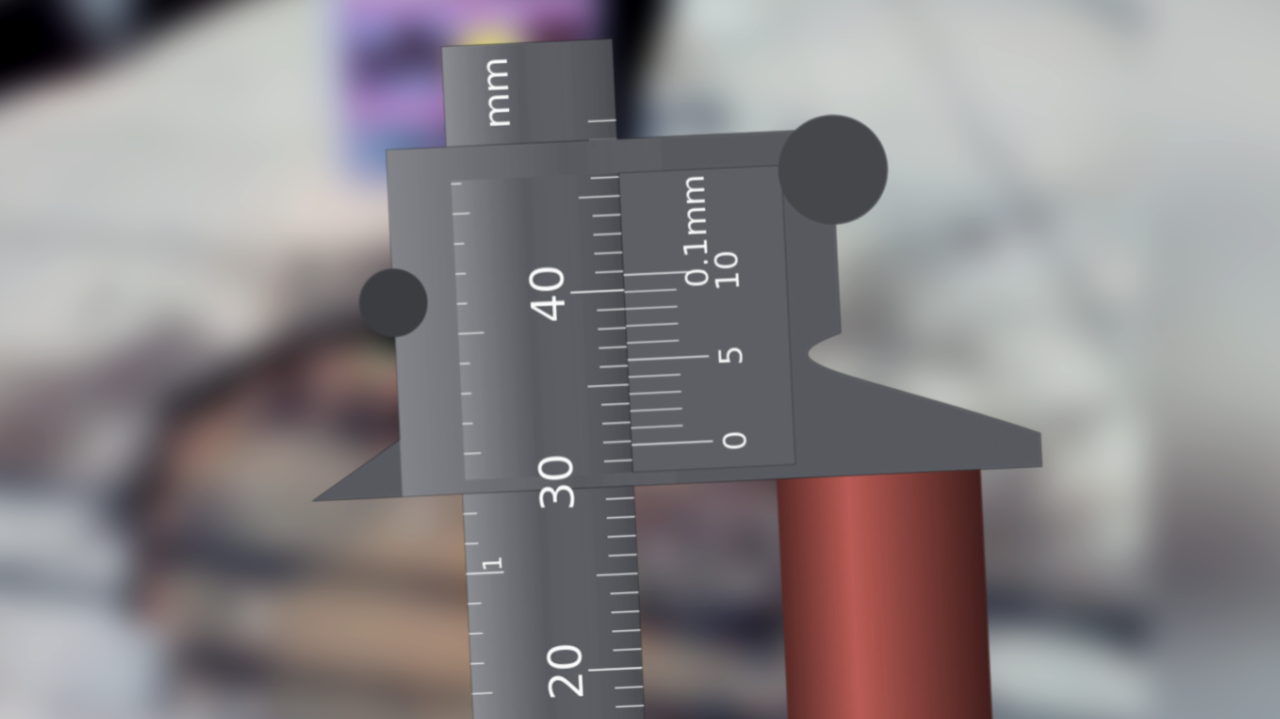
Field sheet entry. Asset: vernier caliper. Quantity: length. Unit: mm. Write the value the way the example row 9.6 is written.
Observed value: 31.8
